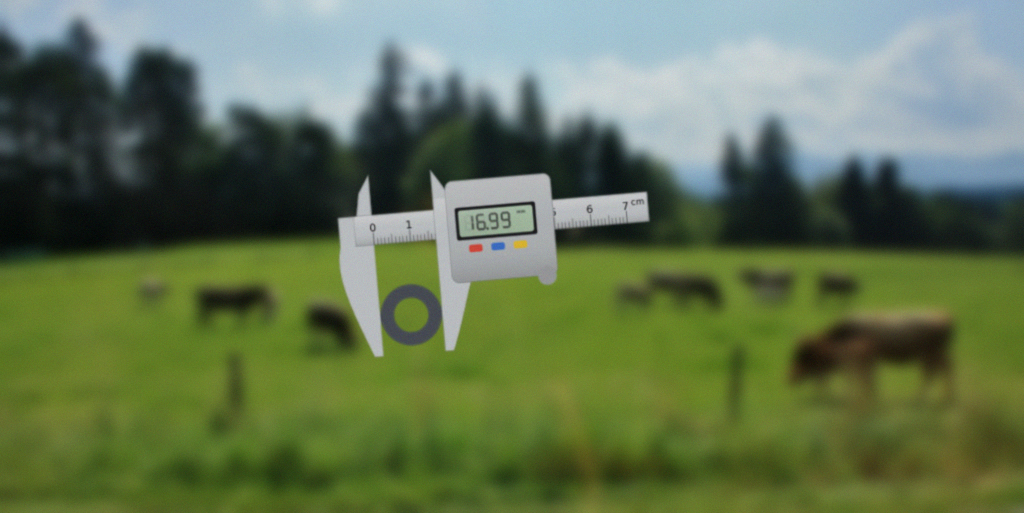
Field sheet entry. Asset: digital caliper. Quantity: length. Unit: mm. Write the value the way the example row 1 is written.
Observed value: 16.99
